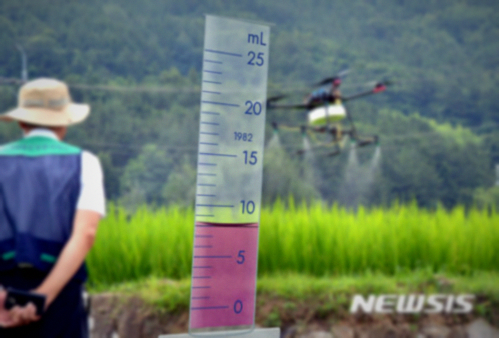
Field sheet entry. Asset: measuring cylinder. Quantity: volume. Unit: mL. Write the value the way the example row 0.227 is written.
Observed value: 8
